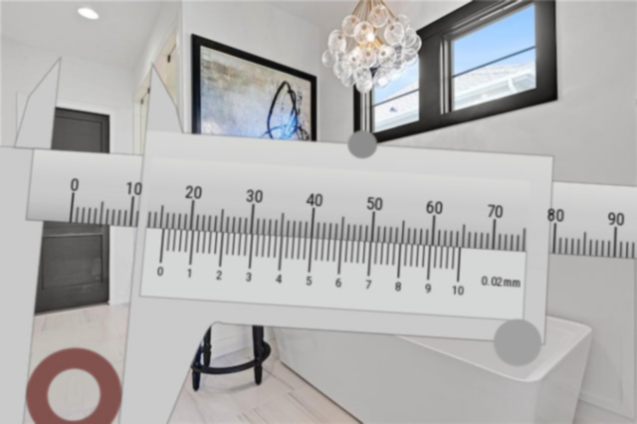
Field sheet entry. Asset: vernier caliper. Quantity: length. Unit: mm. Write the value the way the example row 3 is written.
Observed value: 15.5
